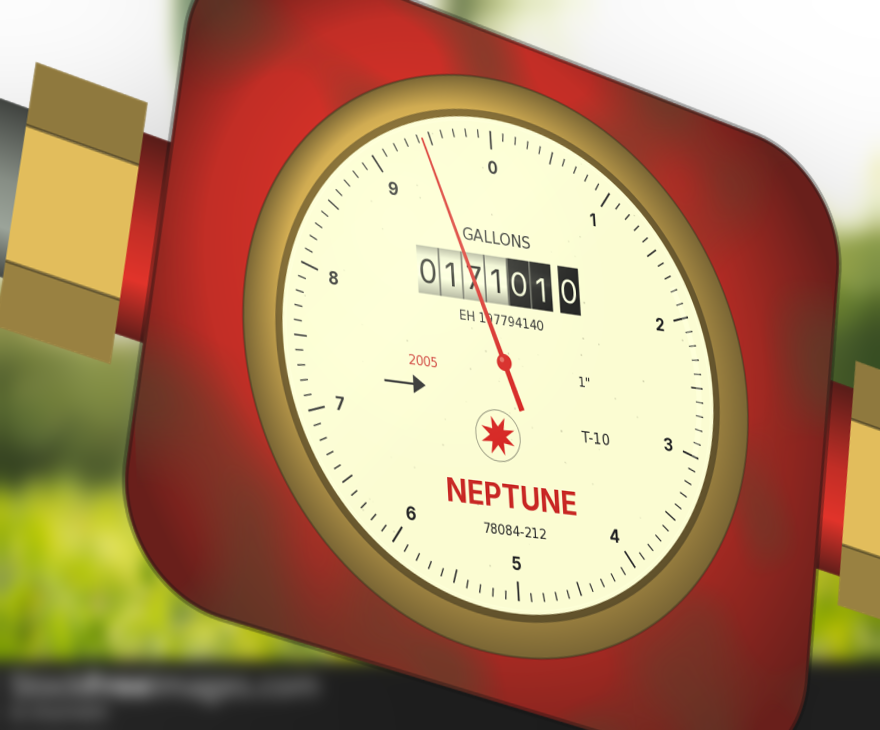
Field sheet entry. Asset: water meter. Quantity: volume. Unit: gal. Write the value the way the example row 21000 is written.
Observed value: 171009.4
